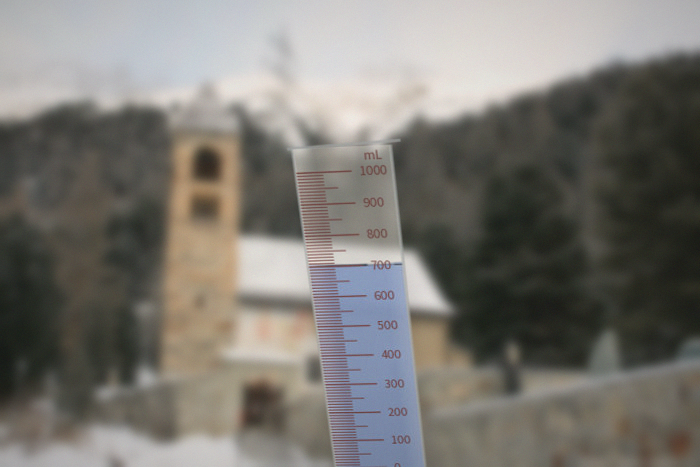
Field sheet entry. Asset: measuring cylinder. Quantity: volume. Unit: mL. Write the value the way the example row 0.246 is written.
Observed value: 700
